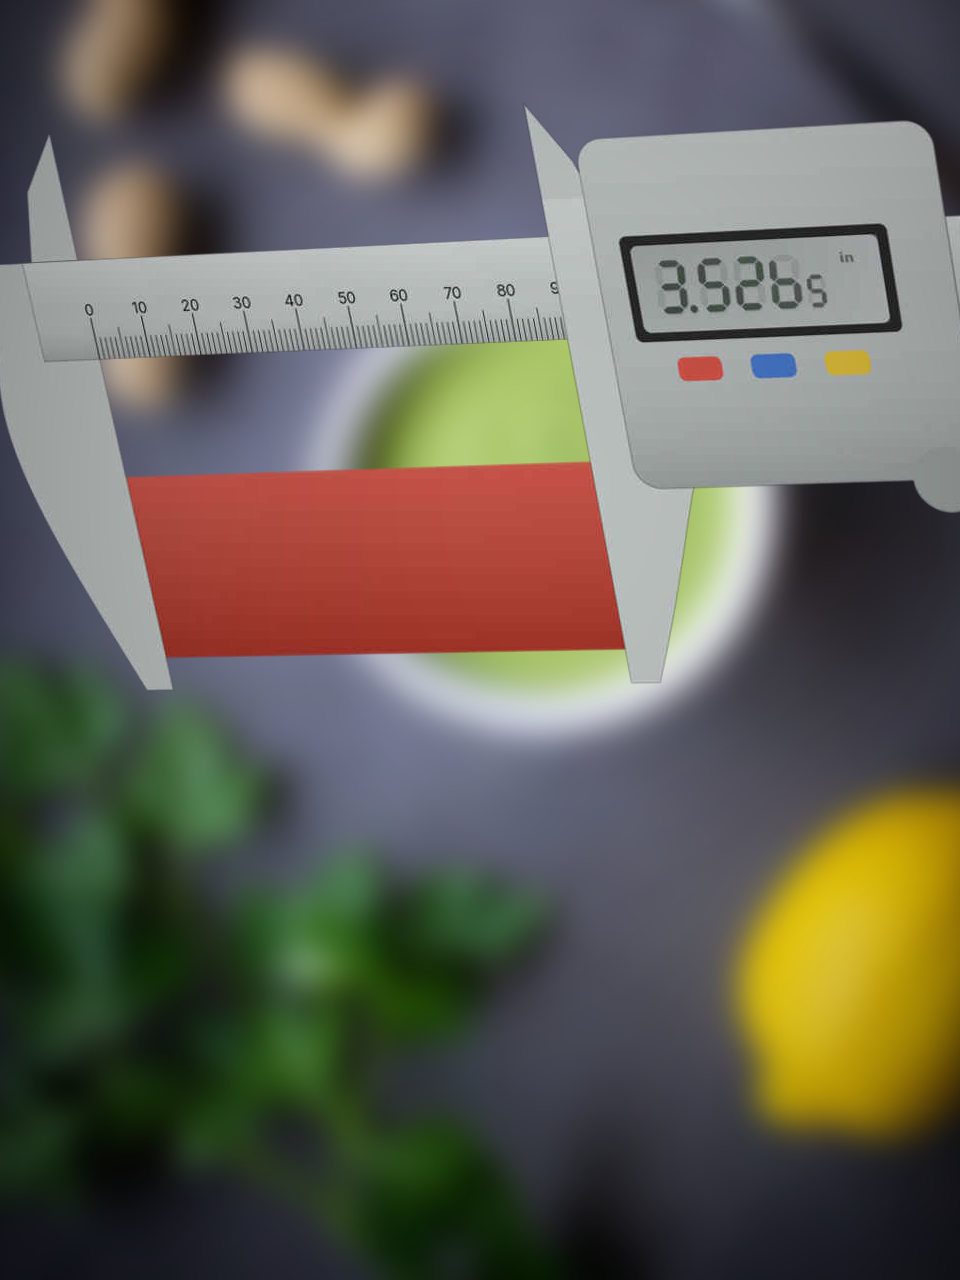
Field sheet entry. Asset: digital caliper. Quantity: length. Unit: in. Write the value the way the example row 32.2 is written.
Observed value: 3.5265
